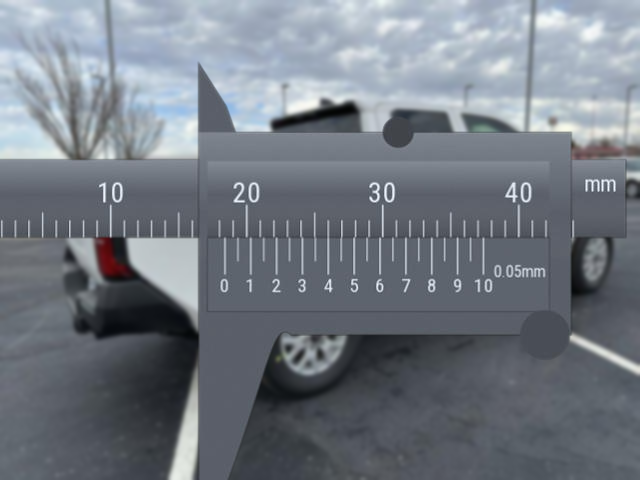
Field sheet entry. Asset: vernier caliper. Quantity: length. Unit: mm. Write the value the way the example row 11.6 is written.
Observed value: 18.4
